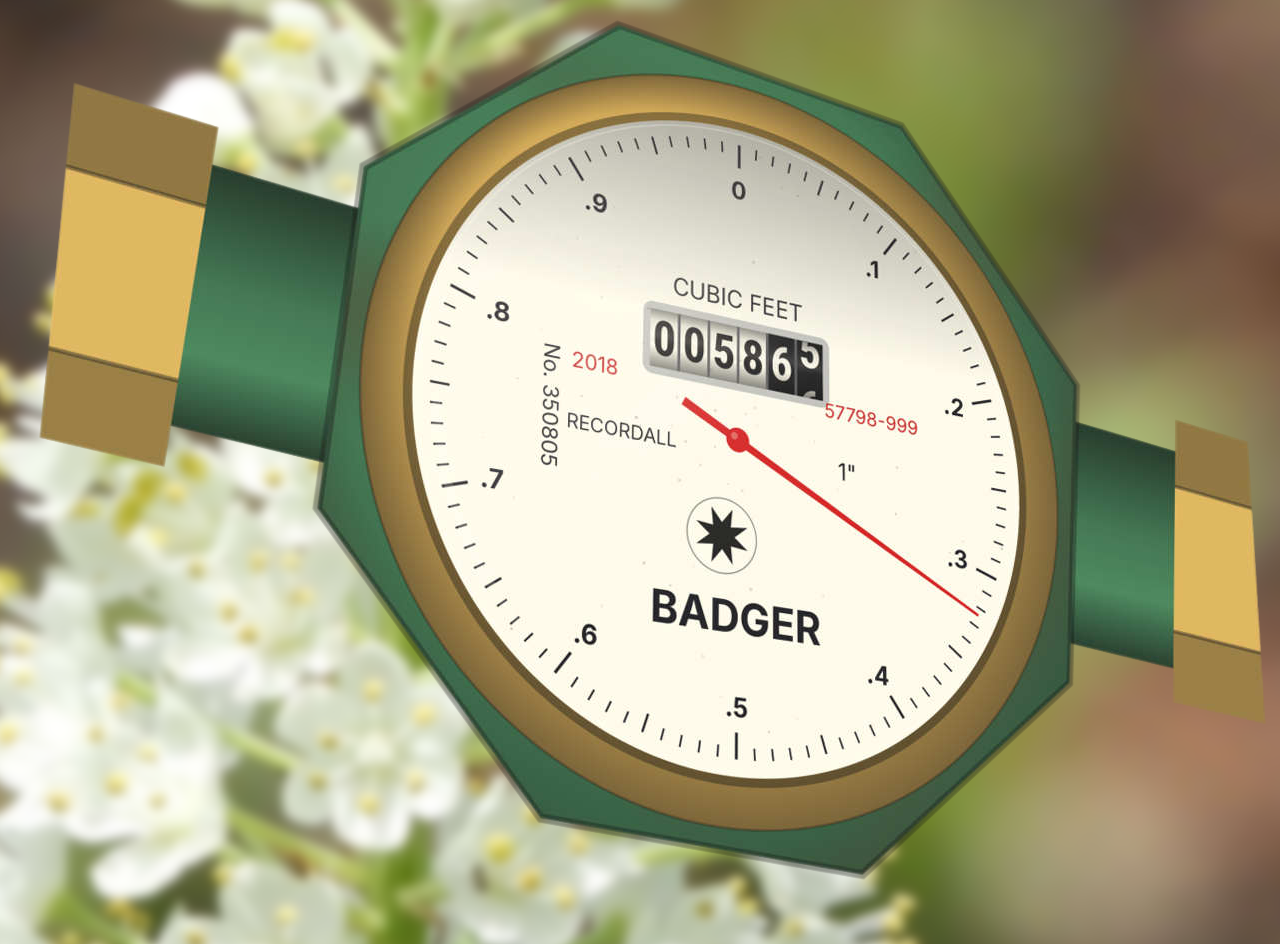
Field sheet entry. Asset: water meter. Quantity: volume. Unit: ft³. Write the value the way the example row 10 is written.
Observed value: 5865.32
